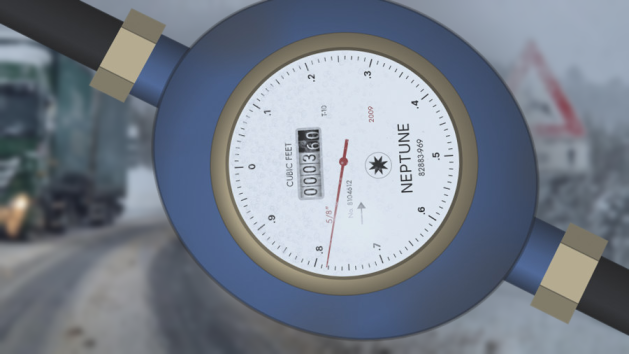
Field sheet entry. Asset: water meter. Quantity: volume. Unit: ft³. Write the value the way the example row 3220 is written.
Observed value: 359.78
